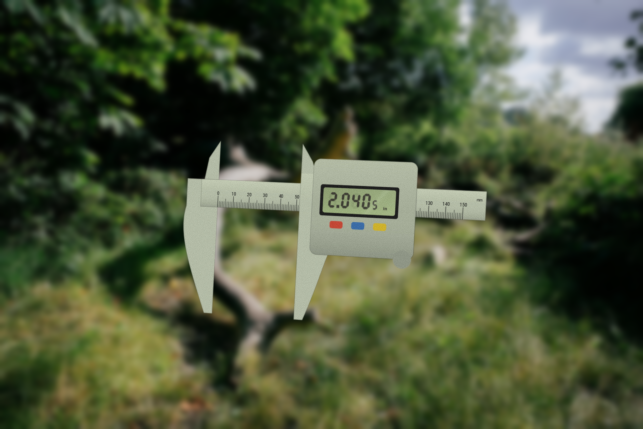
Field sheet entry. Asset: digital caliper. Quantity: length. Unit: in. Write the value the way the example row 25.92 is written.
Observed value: 2.0405
